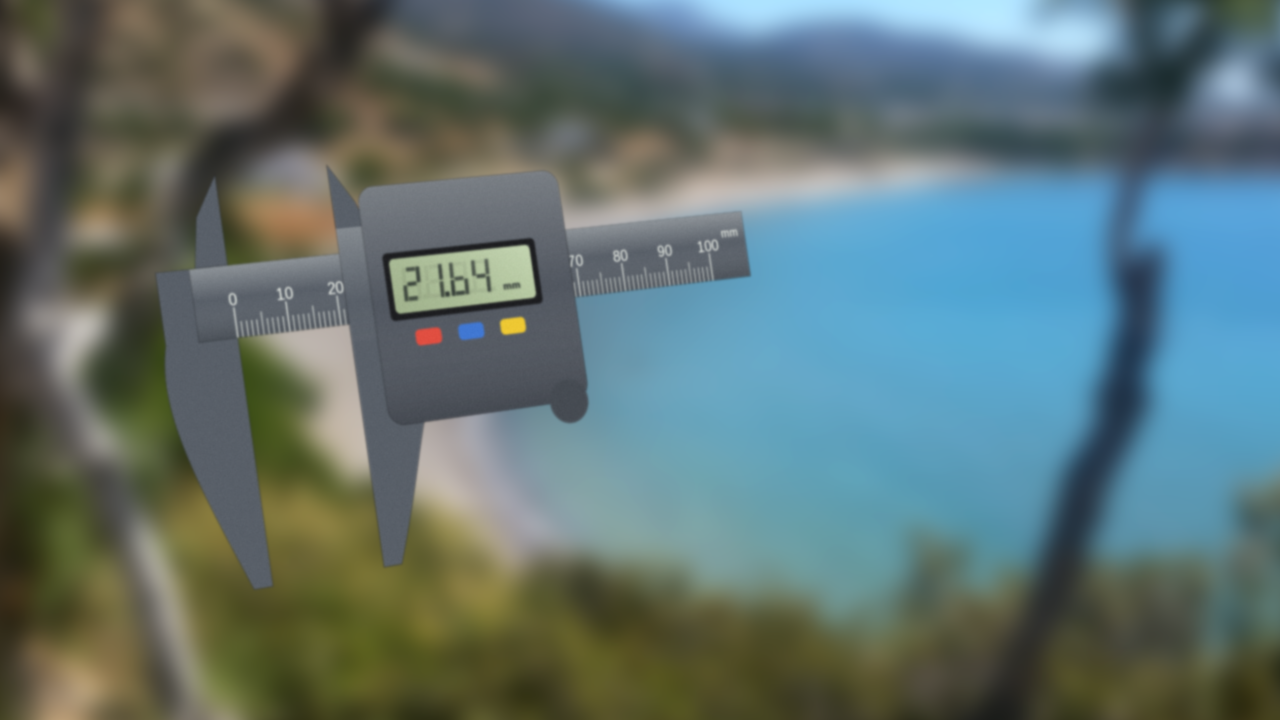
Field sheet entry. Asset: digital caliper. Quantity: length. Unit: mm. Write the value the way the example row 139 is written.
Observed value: 21.64
